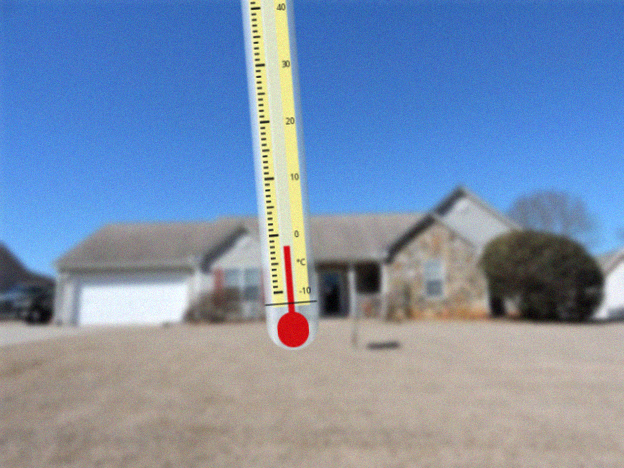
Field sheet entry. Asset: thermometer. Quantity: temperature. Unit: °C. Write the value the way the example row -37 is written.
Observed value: -2
